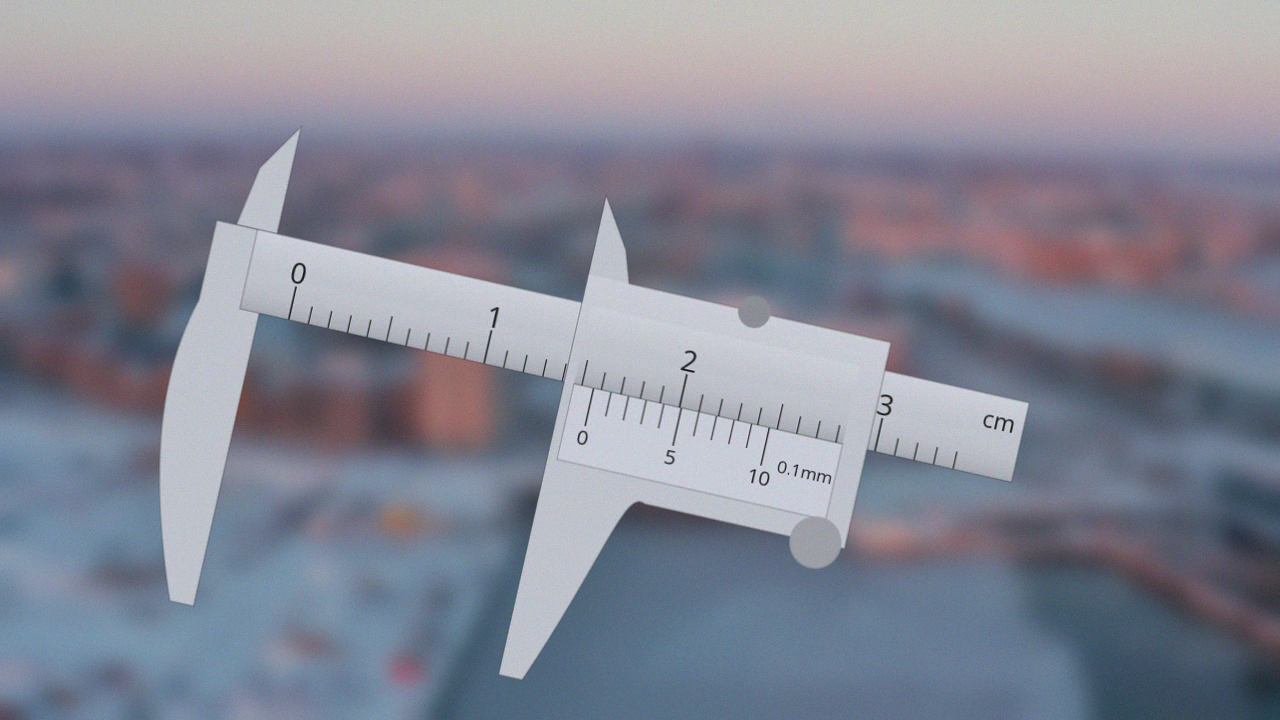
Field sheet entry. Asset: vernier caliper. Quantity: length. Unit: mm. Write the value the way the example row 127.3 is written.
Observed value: 15.6
